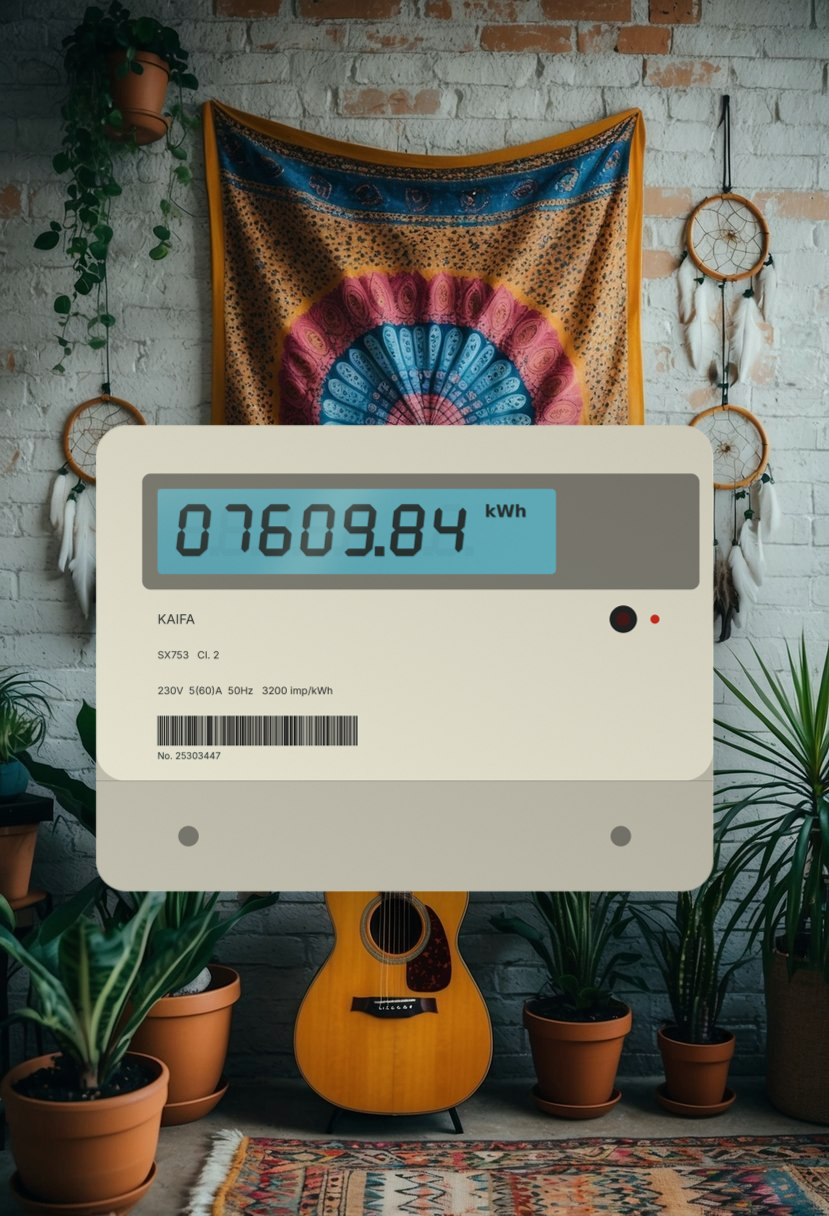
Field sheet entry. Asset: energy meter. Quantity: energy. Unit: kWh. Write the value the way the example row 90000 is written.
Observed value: 7609.84
